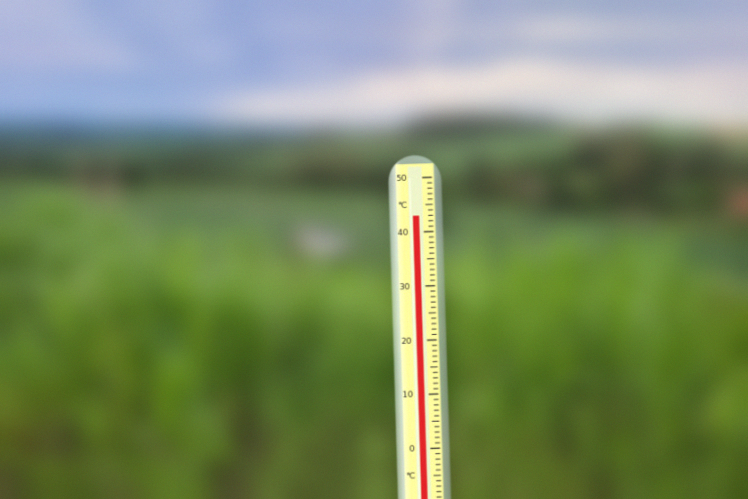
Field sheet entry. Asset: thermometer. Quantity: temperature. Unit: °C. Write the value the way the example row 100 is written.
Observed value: 43
